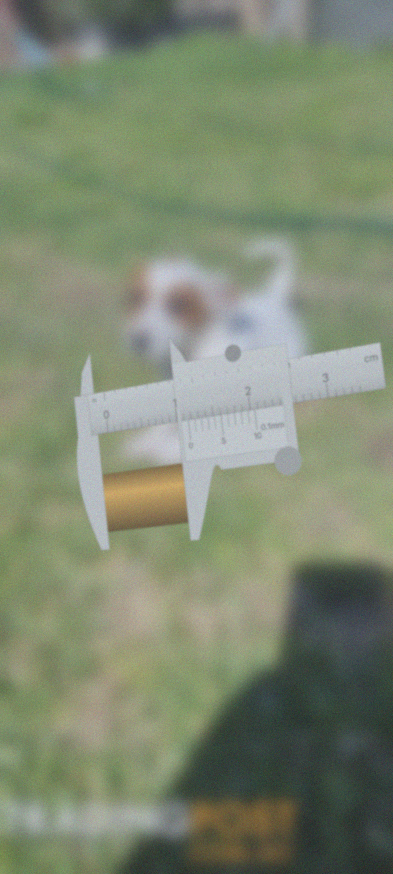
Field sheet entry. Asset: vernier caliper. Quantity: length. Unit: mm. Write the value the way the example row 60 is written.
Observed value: 11.6
